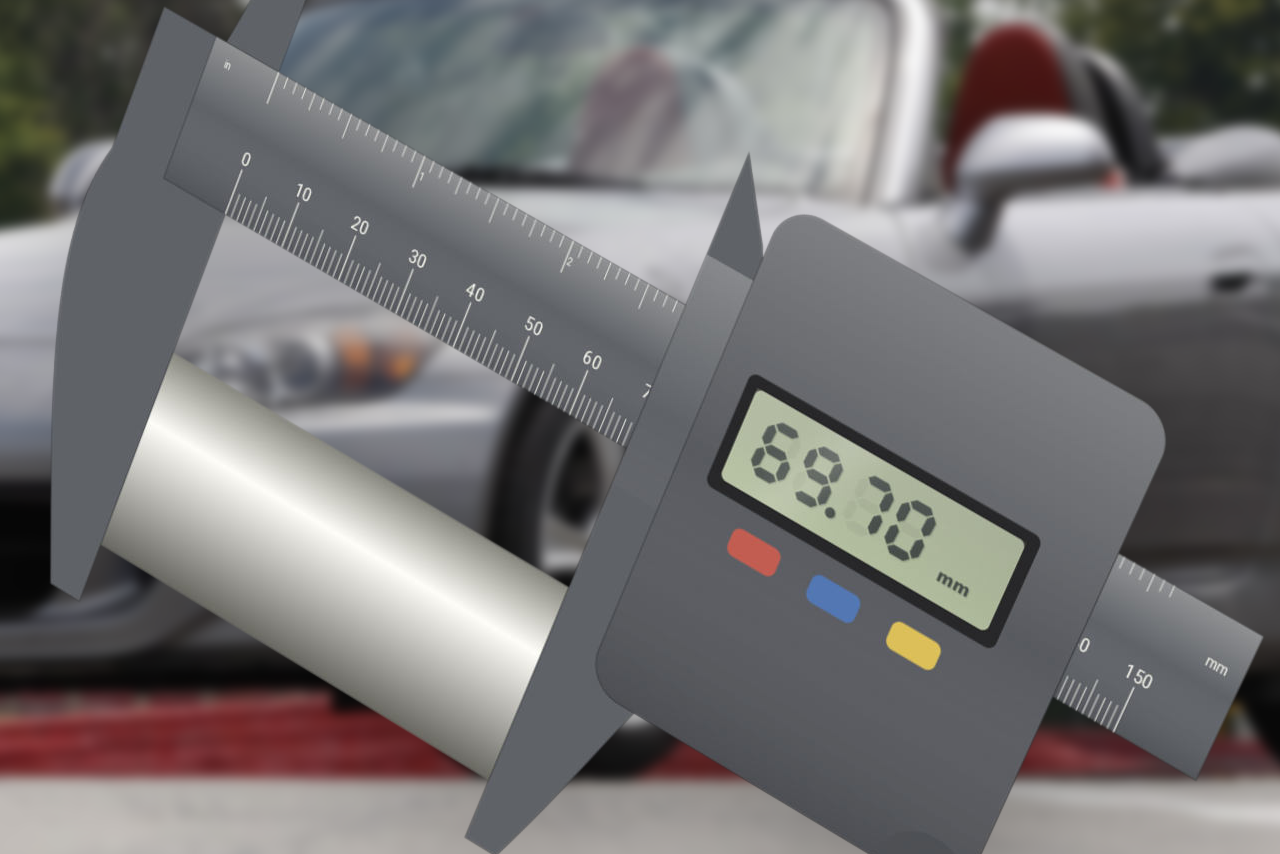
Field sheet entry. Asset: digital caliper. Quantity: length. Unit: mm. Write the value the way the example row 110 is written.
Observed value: 69.70
